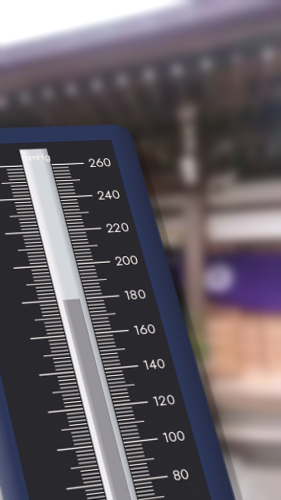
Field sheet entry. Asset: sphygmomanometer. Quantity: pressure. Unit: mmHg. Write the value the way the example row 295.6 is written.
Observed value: 180
